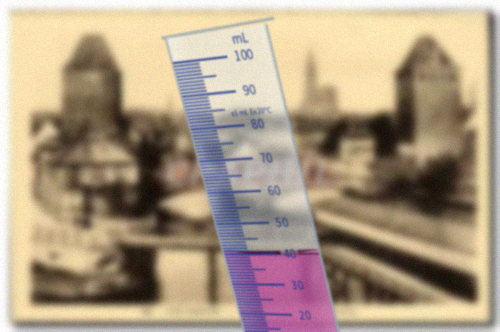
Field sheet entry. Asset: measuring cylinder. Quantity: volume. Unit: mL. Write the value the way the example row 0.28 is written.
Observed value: 40
